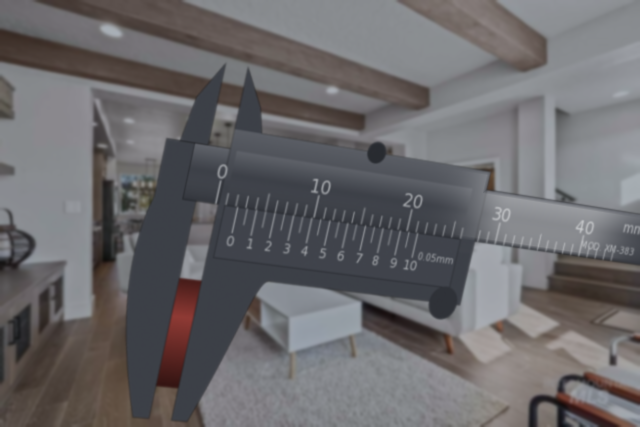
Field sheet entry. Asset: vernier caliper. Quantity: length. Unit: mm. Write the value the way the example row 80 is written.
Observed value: 2.2
